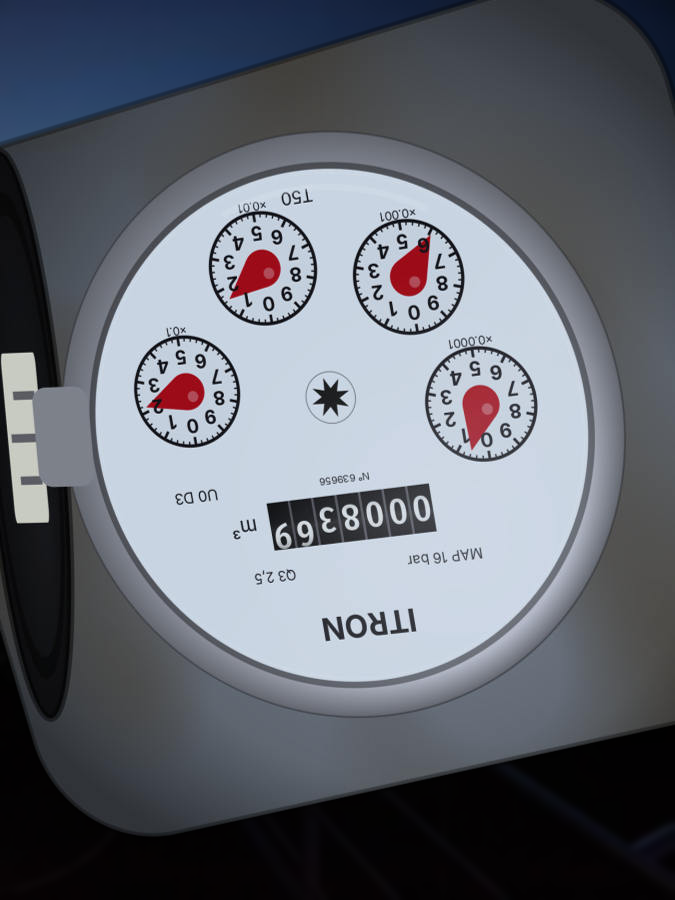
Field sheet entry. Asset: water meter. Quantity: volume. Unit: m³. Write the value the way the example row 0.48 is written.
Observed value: 8369.2160
